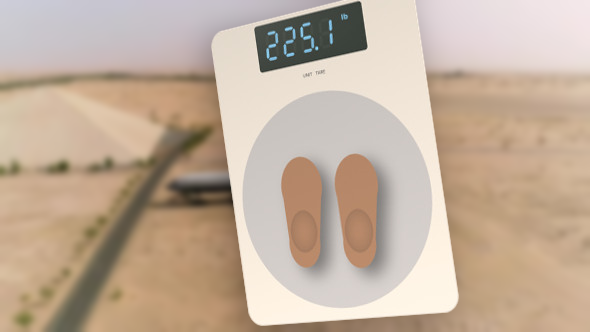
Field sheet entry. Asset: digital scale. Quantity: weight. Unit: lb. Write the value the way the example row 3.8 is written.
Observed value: 225.1
